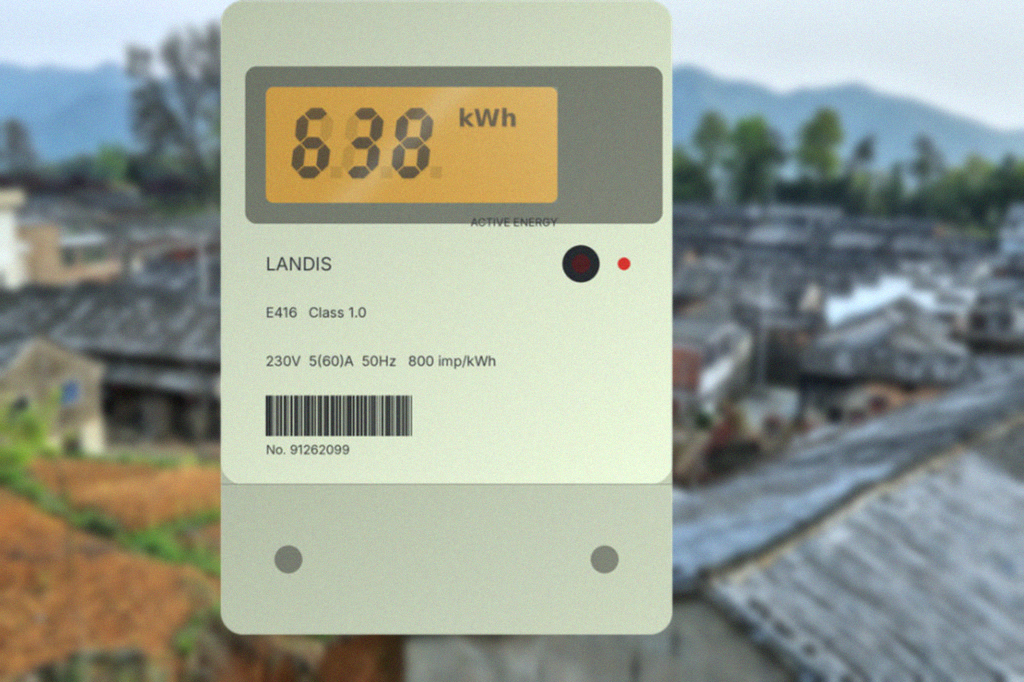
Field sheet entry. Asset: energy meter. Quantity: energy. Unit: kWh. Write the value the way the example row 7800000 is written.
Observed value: 638
